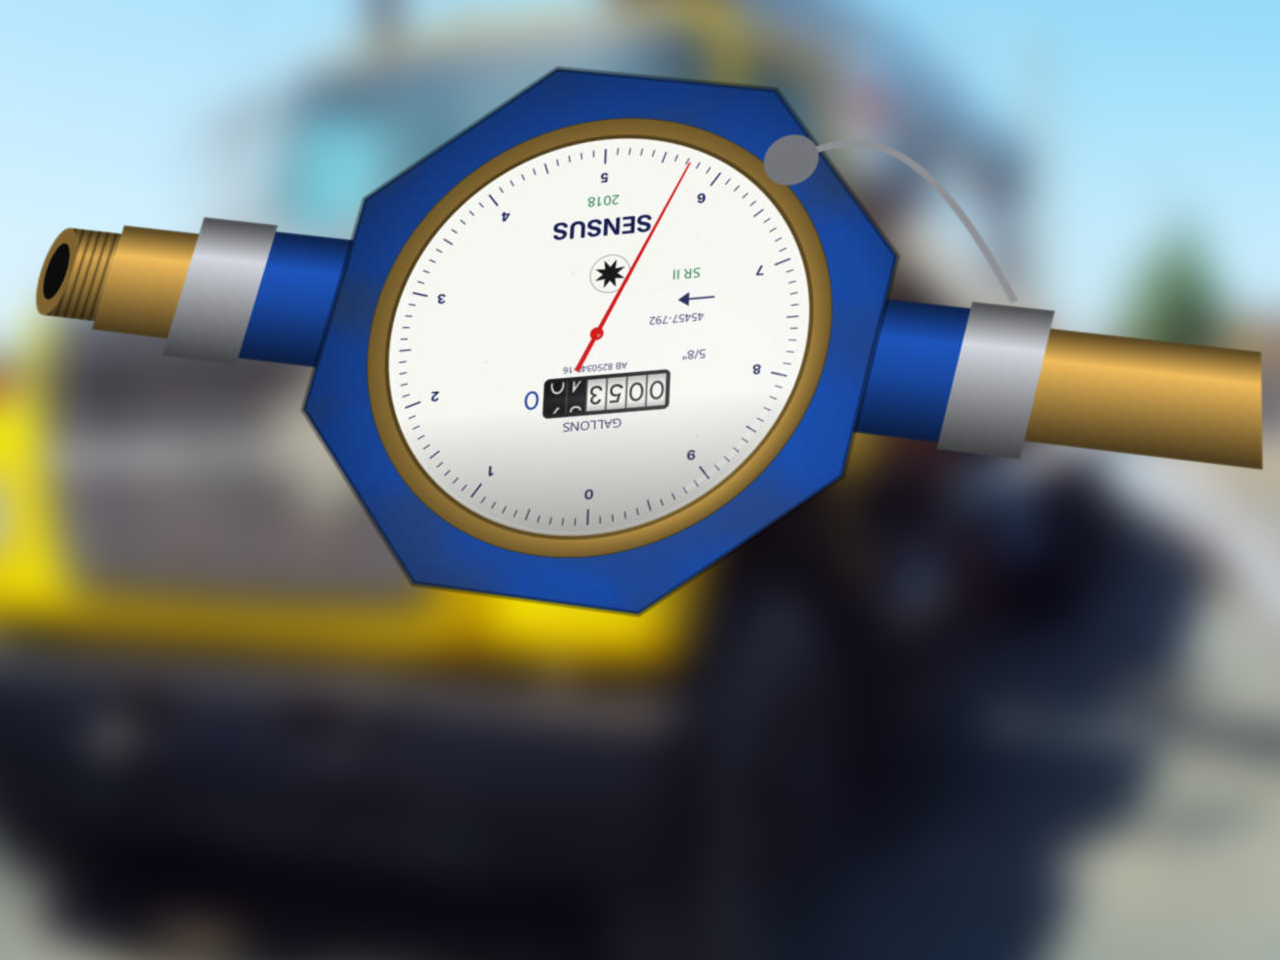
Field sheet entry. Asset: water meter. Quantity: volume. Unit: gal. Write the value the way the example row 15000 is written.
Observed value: 53395.7
